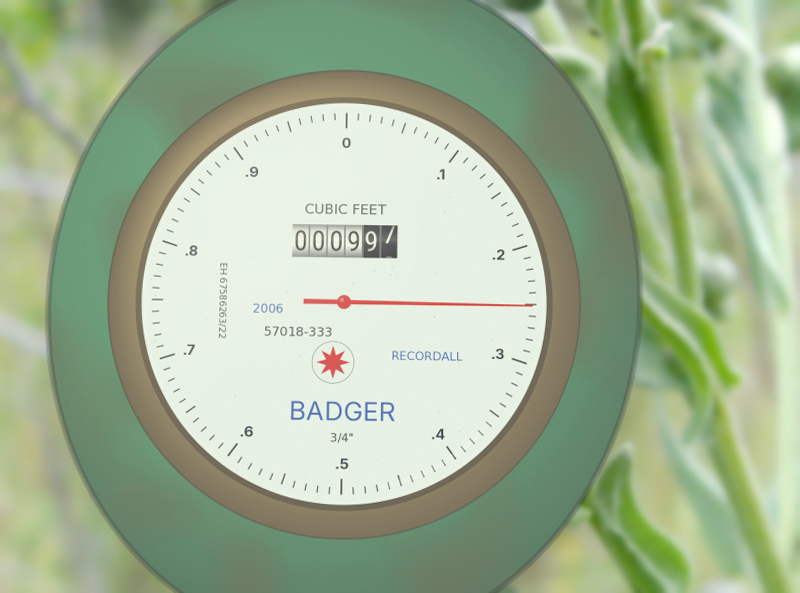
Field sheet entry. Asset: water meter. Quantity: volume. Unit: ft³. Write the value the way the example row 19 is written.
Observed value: 997.25
